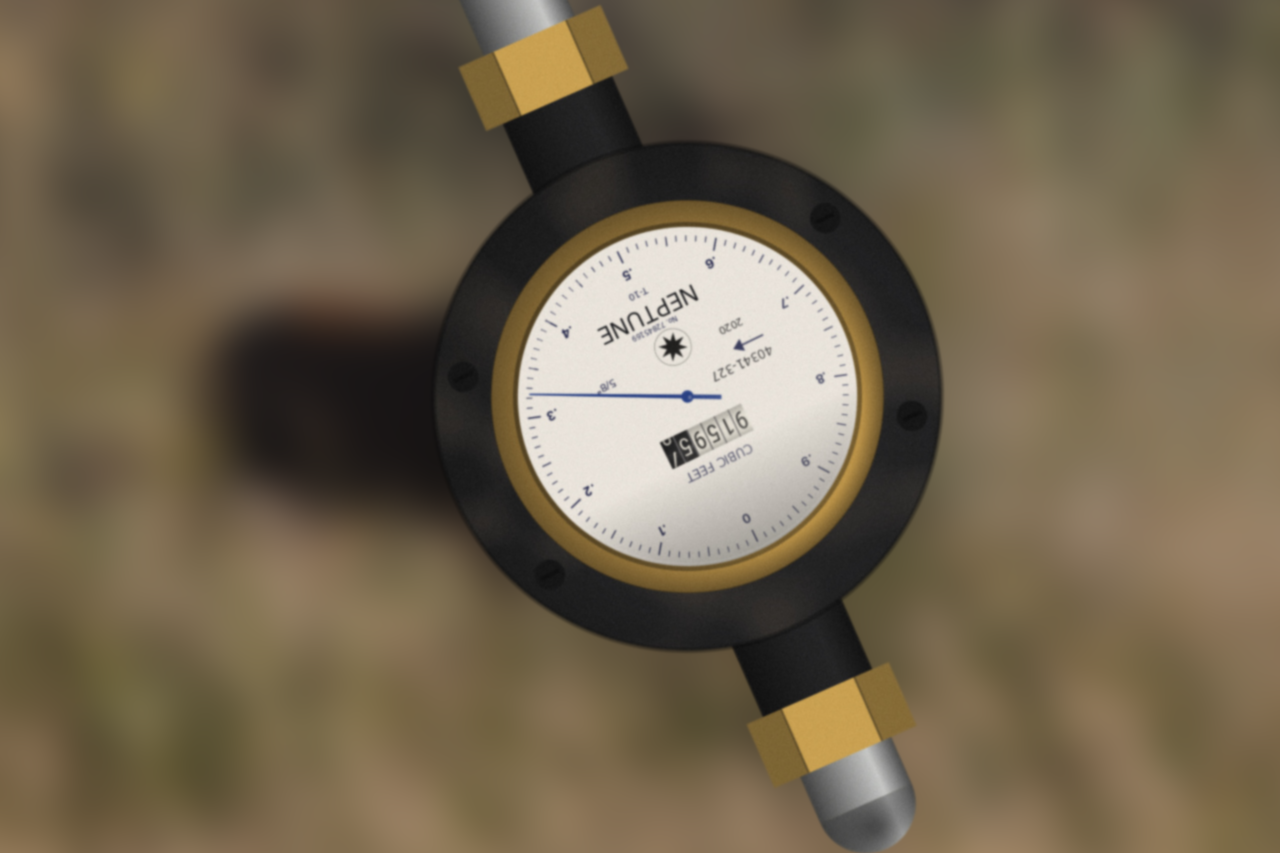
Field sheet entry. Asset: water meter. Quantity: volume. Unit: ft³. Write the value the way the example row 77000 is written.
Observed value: 915957.32
